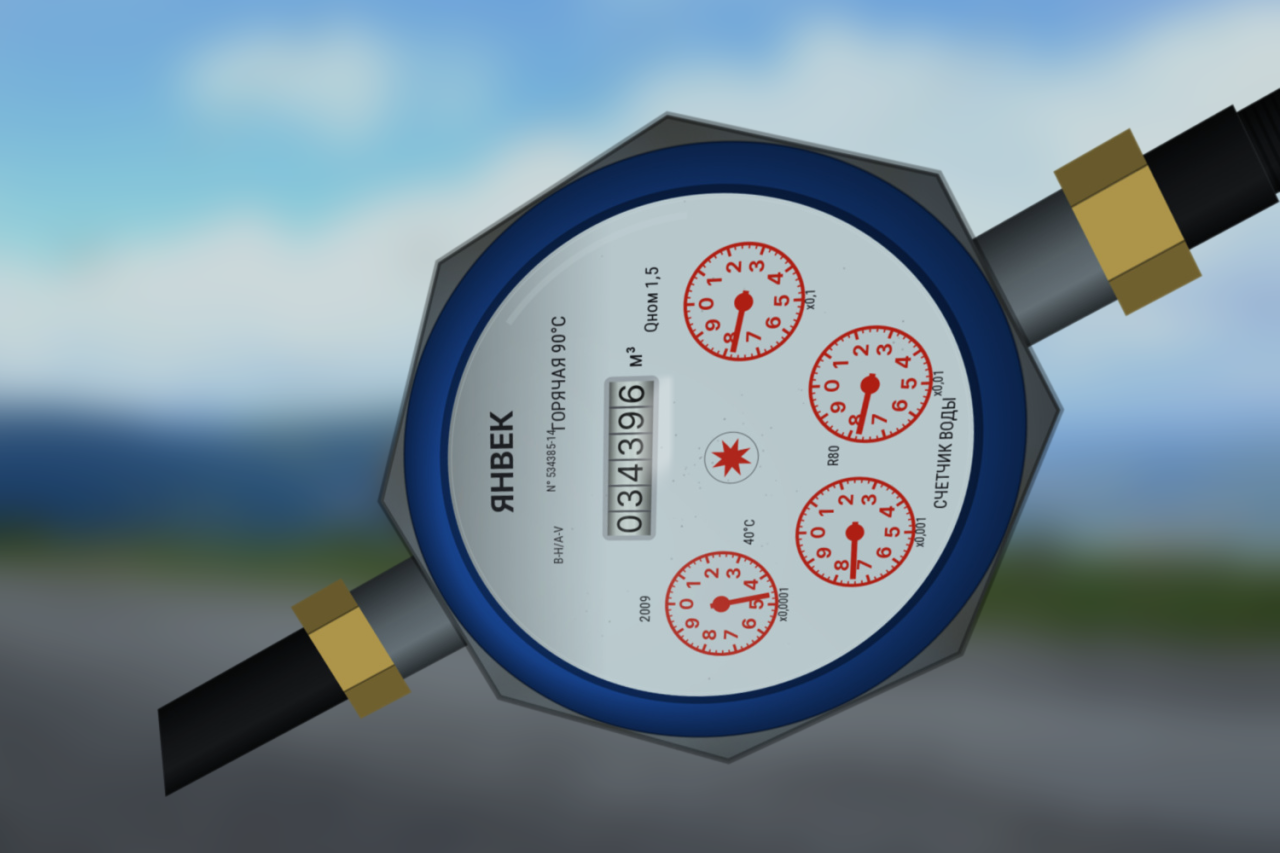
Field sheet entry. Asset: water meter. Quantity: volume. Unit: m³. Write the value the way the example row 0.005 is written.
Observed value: 34396.7774
